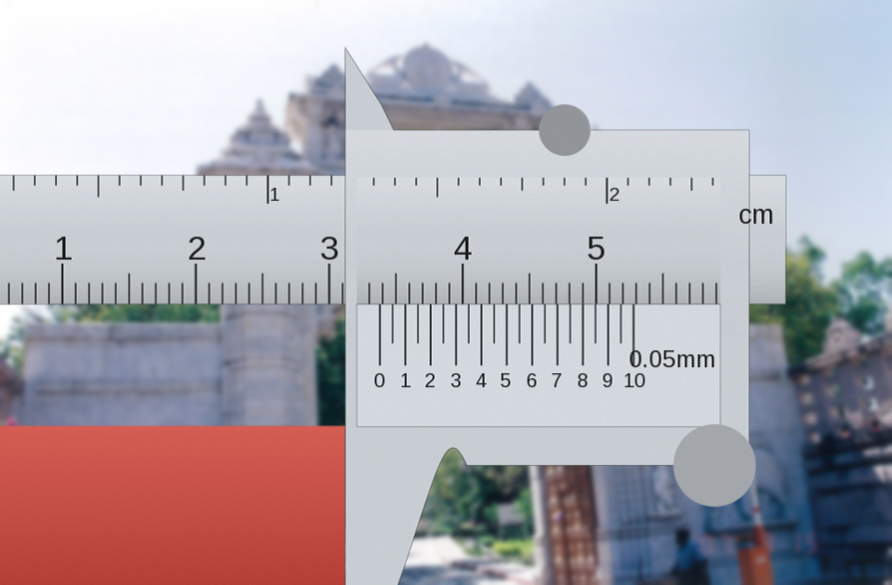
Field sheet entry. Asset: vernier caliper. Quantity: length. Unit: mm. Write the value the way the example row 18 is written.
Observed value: 33.8
